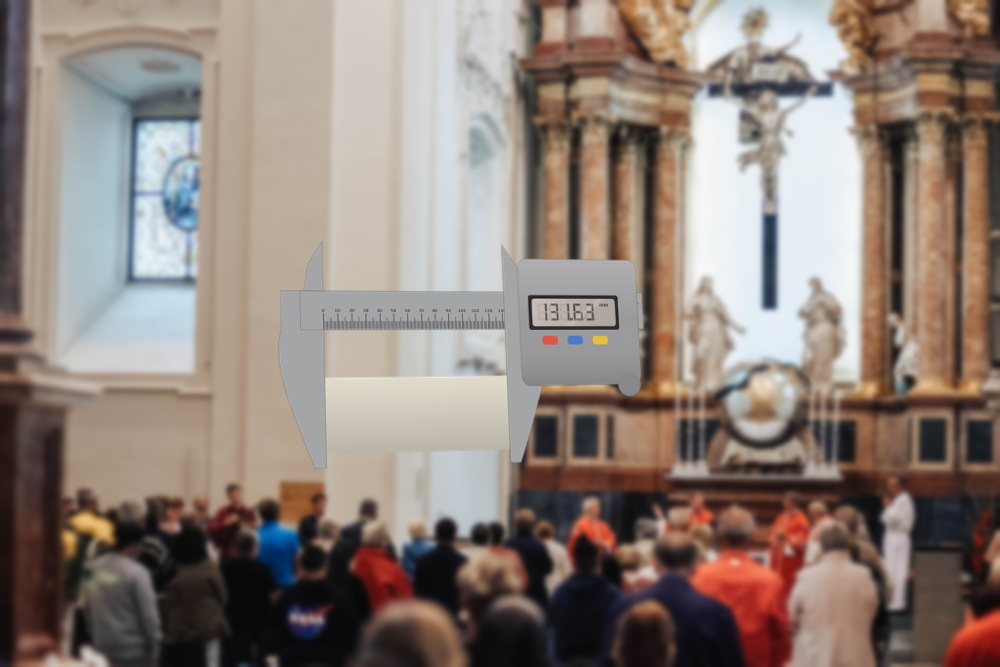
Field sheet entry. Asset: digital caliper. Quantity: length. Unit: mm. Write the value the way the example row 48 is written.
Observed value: 131.63
